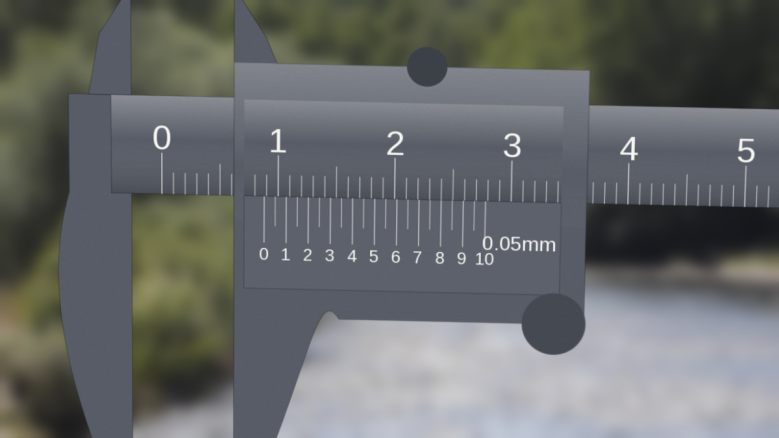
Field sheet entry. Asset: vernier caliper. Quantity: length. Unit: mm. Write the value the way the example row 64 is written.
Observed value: 8.8
